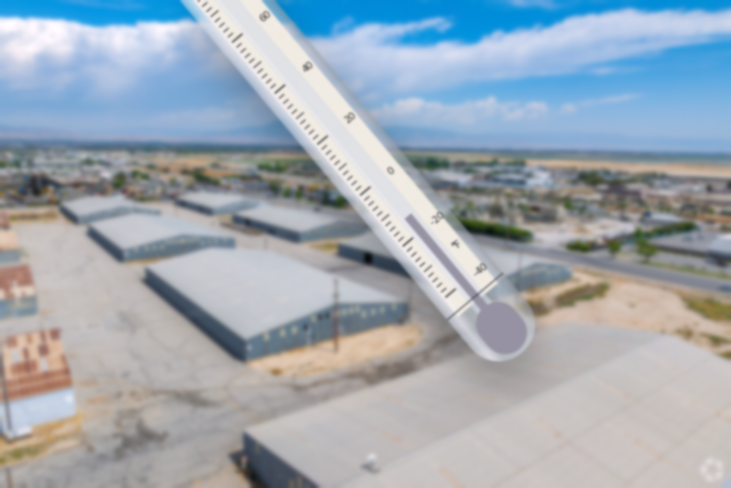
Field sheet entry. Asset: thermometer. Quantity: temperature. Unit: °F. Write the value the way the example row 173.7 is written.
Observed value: -14
